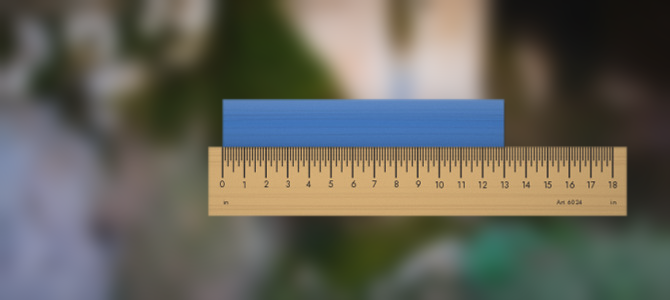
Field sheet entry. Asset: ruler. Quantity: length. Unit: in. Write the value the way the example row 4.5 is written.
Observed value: 13
